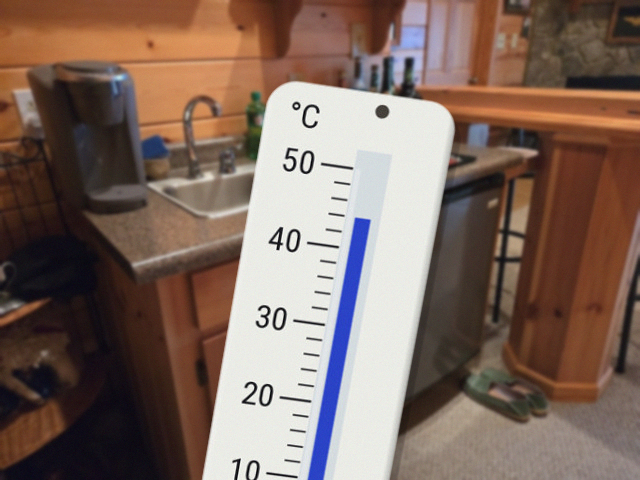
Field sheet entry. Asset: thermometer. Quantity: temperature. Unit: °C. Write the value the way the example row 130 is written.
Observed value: 44
